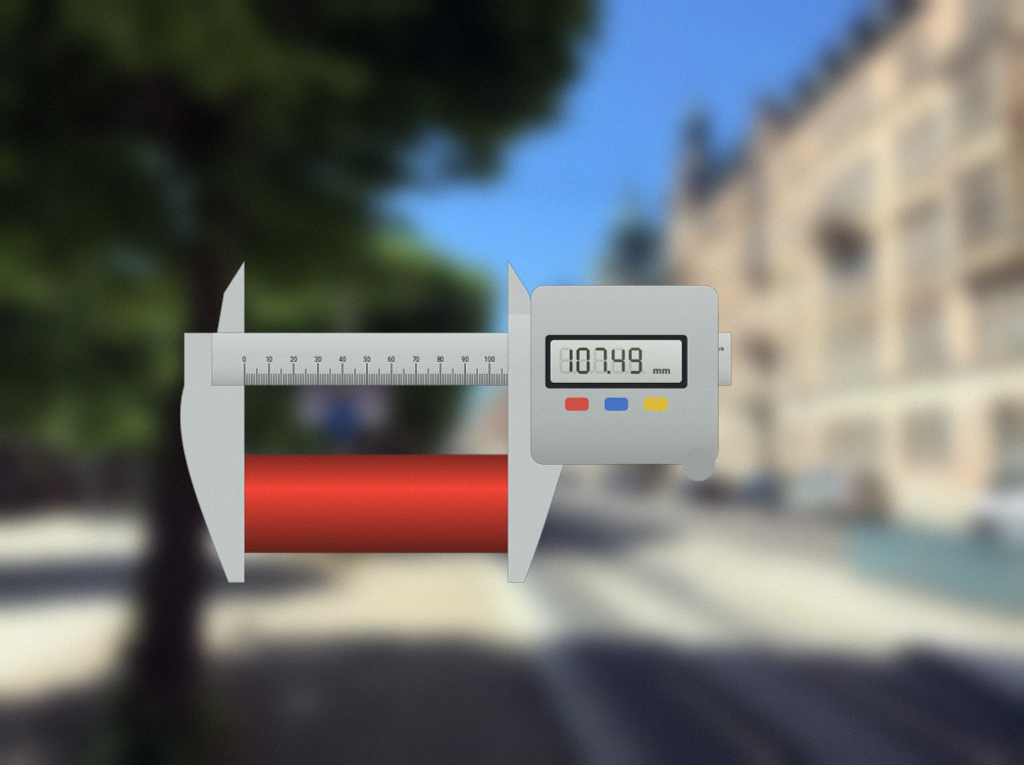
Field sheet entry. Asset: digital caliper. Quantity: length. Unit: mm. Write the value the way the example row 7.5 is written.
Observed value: 107.49
